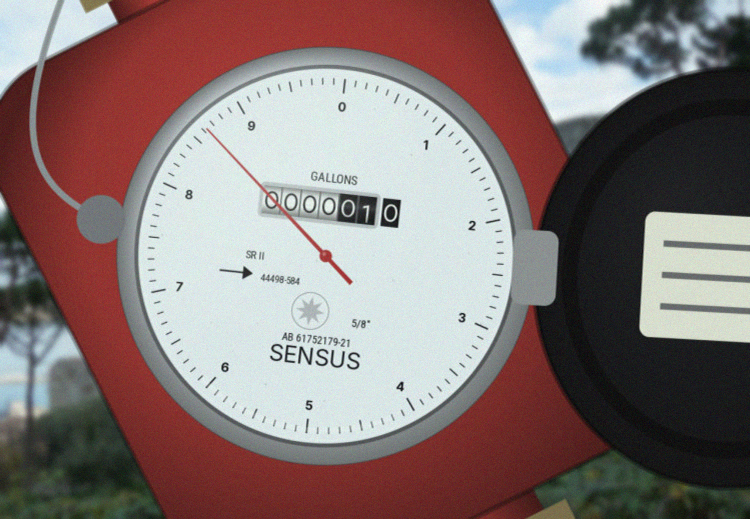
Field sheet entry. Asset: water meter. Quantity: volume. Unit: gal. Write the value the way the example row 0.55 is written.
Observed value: 8.6
